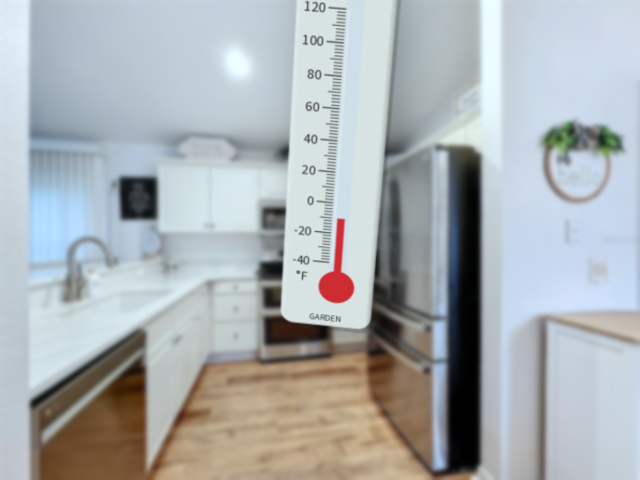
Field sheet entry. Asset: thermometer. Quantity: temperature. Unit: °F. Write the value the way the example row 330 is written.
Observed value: -10
